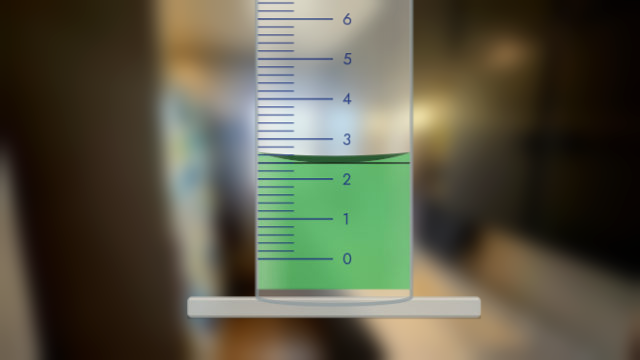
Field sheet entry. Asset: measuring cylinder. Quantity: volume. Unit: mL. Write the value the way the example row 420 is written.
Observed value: 2.4
